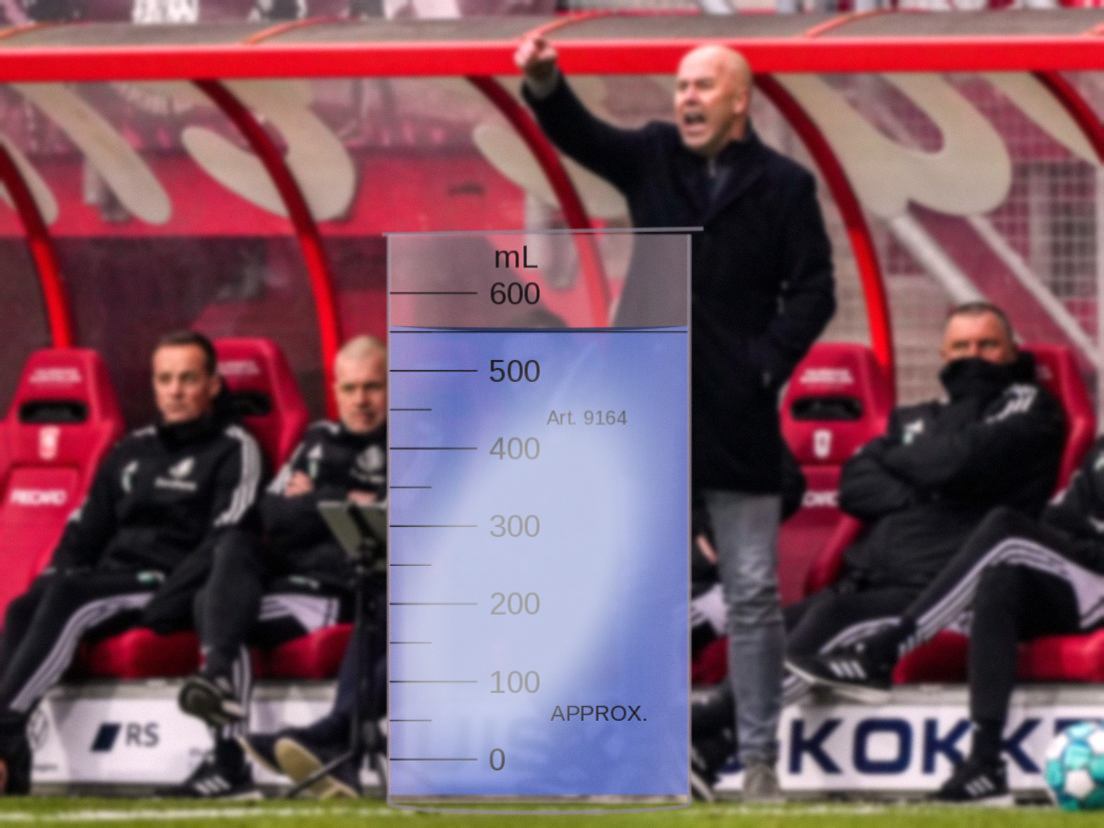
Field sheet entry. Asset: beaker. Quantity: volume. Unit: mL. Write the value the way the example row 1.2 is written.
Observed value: 550
